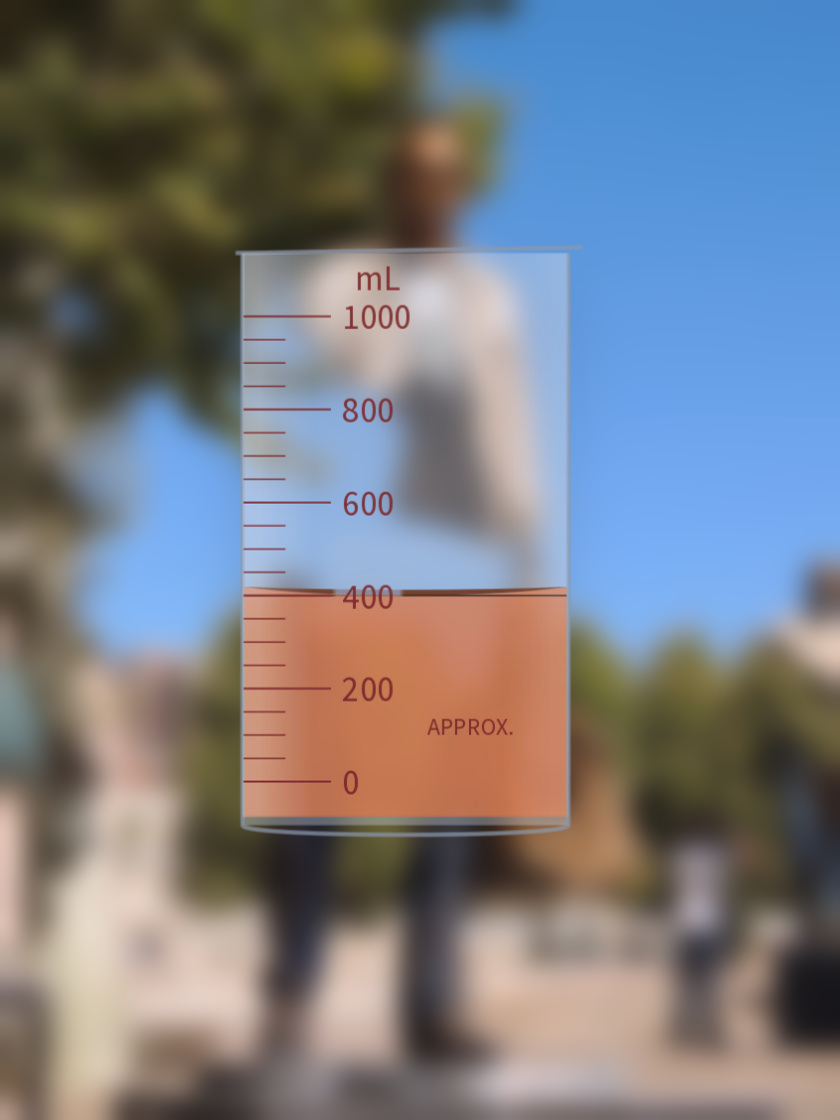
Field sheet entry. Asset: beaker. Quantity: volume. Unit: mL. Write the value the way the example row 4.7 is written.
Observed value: 400
